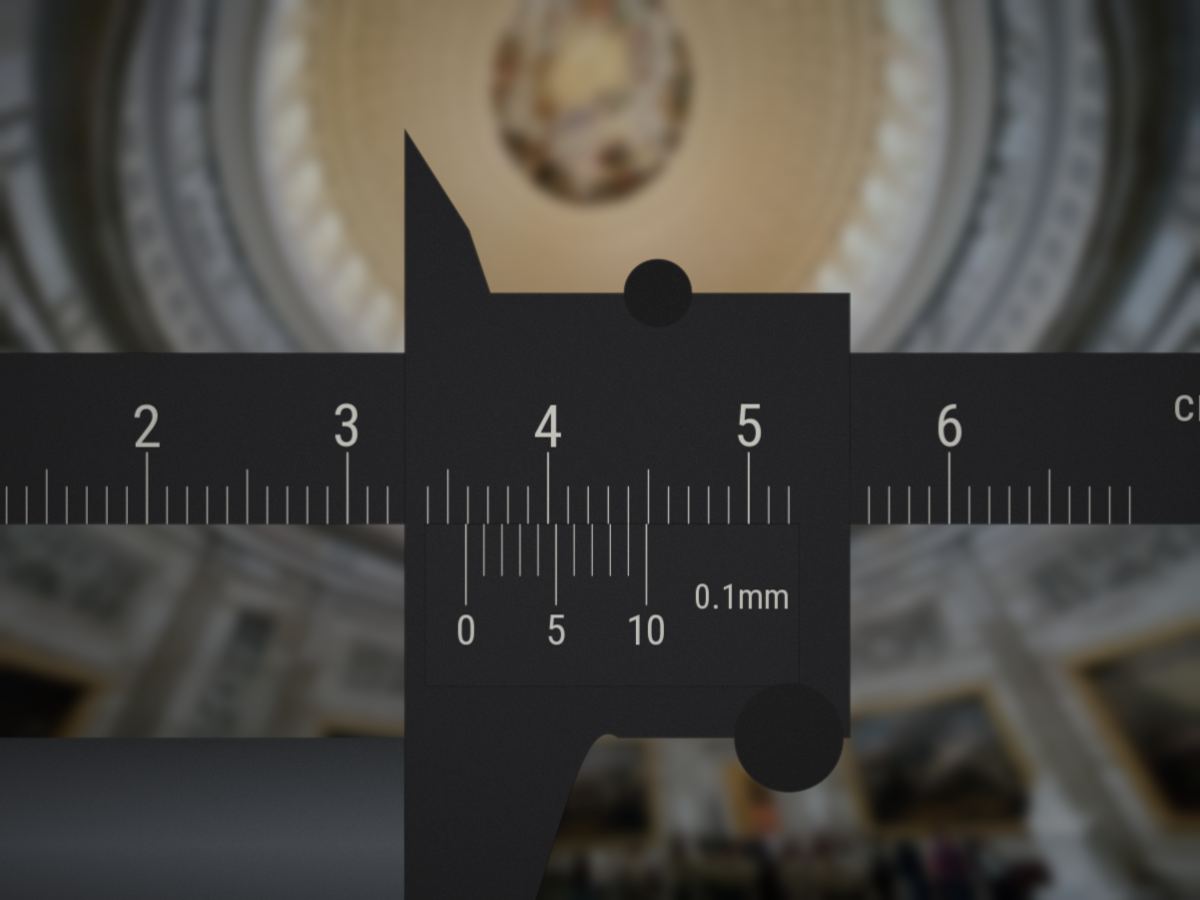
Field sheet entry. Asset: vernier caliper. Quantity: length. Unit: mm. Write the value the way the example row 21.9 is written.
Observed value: 35.9
